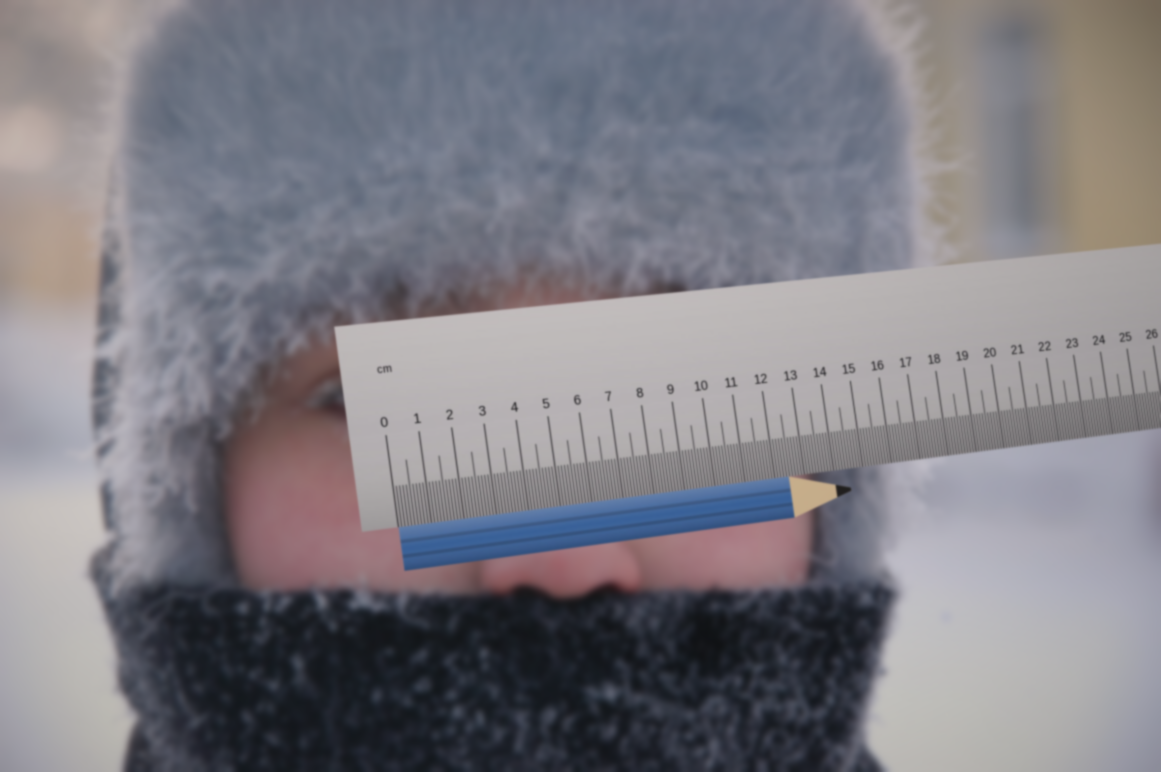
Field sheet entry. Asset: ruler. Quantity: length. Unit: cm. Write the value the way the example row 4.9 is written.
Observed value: 14.5
